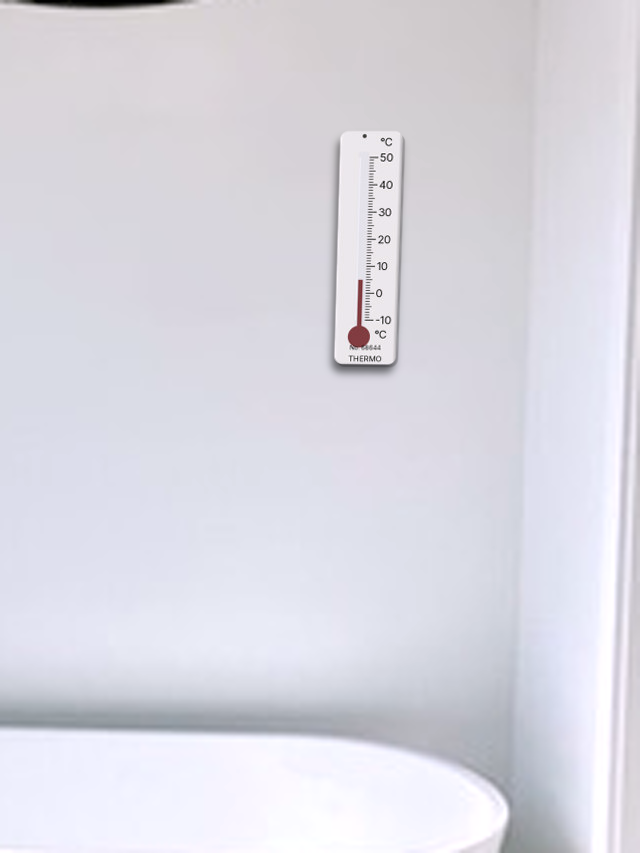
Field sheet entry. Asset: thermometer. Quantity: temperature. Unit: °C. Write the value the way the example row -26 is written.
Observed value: 5
